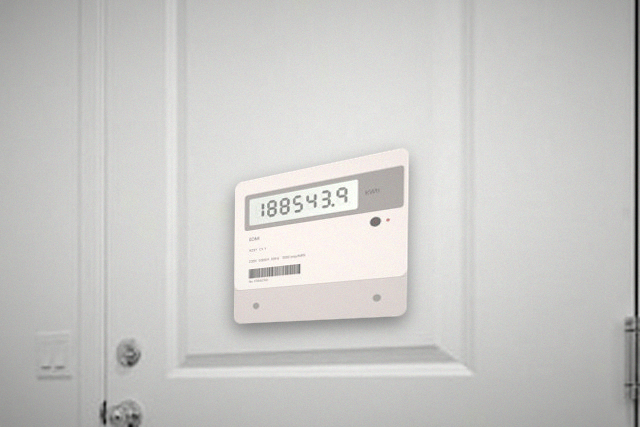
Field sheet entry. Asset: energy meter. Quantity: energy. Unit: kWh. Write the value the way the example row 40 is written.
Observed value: 188543.9
